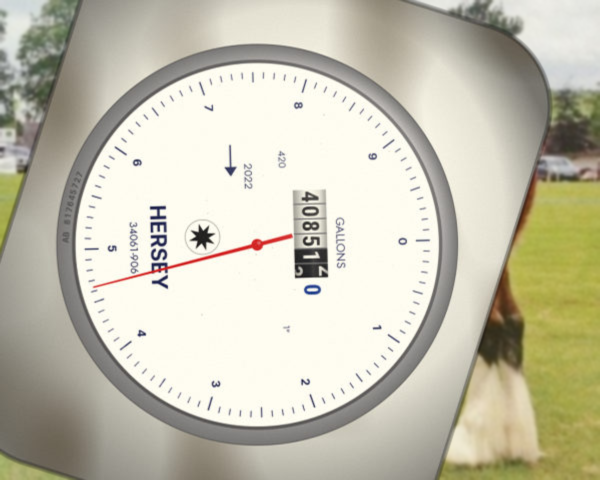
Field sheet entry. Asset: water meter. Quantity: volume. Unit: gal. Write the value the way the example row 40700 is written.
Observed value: 4085124.6
